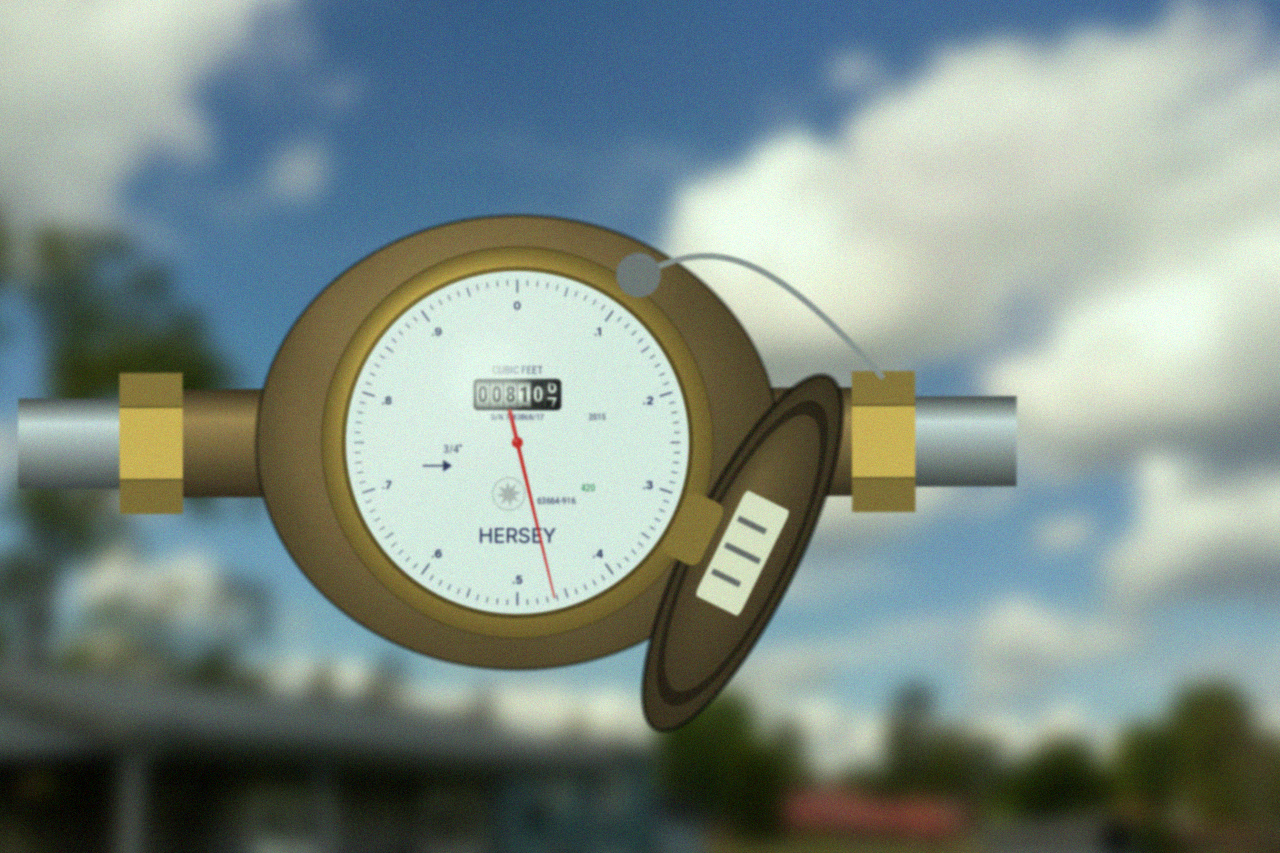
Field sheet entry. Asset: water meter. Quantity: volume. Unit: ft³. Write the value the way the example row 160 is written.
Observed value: 8106.46
